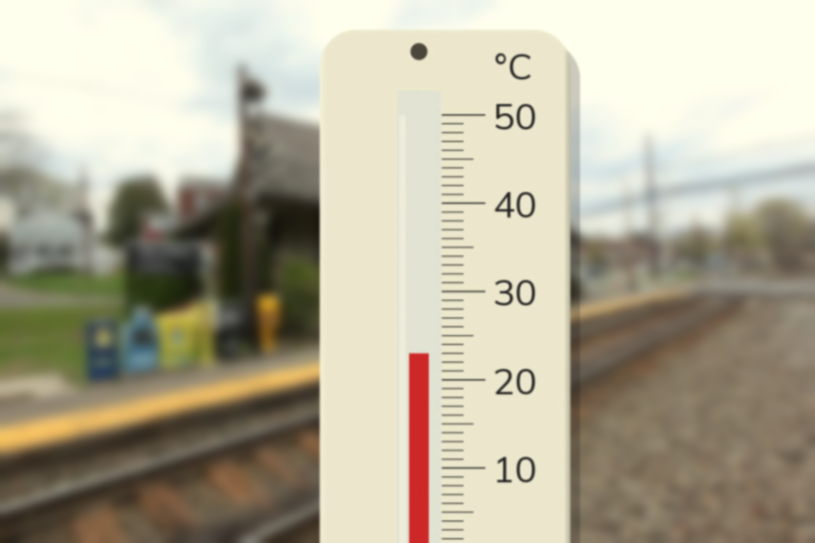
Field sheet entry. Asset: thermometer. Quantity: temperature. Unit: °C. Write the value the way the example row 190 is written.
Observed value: 23
